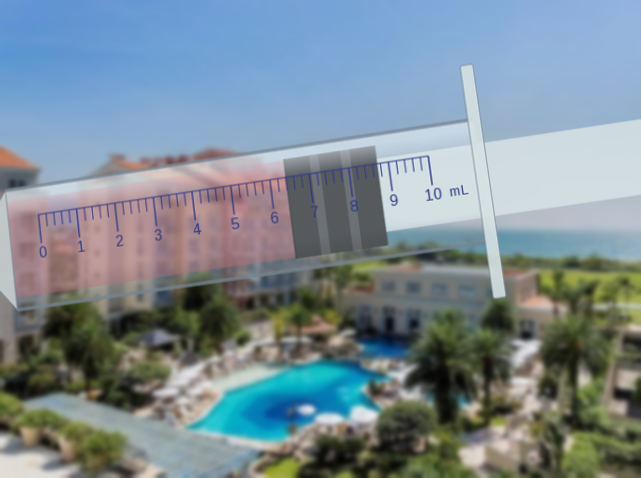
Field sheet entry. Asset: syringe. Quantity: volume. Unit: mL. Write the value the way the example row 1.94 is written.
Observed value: 6.4
